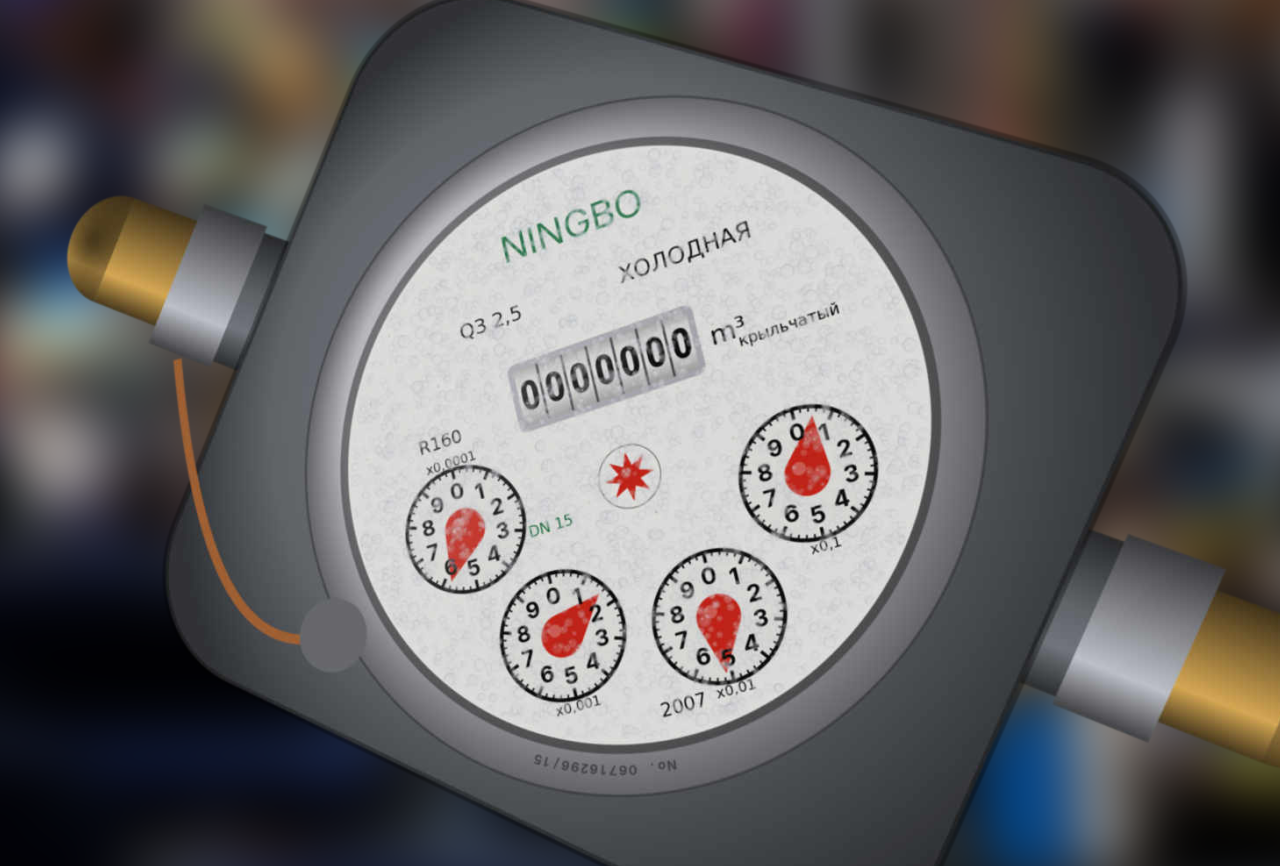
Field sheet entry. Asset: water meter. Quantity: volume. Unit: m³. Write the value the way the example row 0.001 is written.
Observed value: 0.0515
